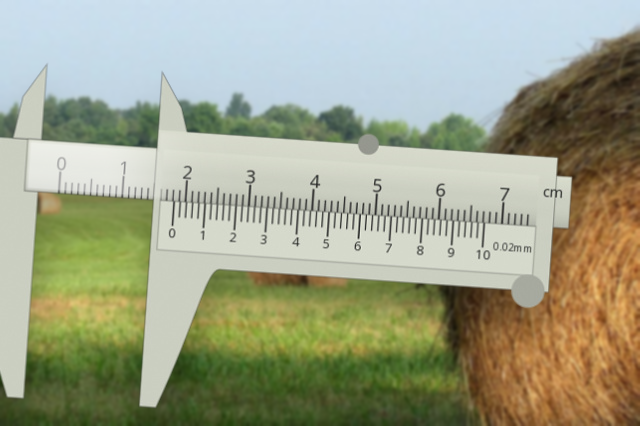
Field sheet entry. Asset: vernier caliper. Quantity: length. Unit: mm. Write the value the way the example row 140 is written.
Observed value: 18.2
